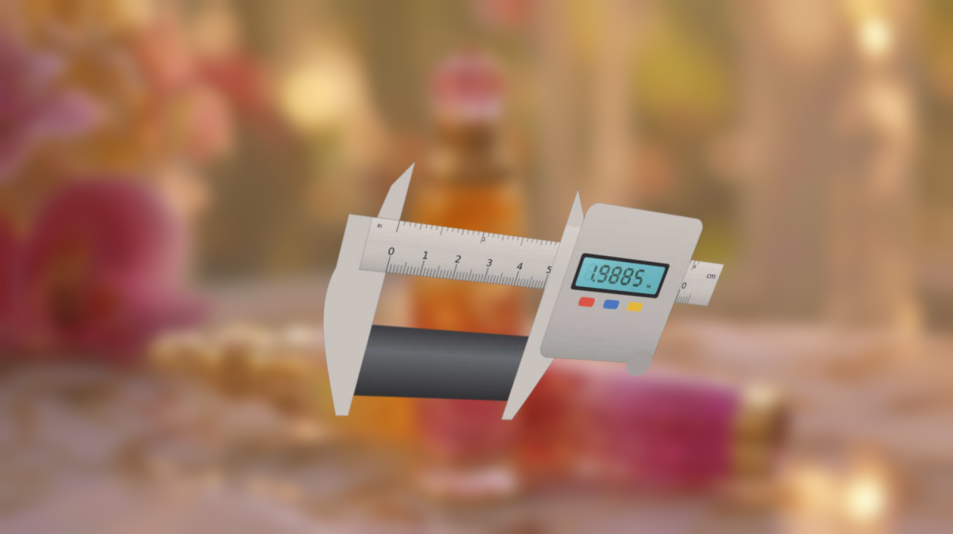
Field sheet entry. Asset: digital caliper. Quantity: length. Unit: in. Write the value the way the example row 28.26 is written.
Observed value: 1.9885
